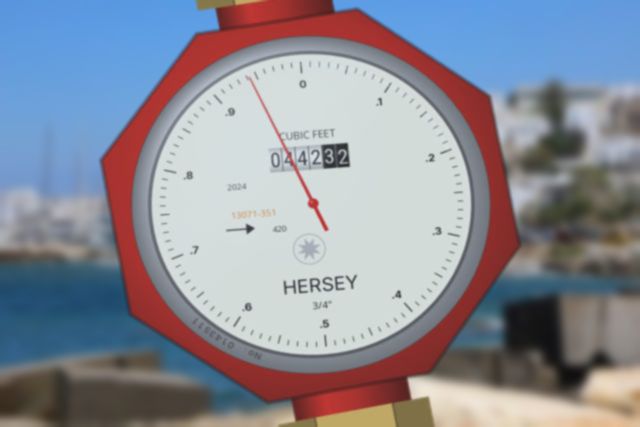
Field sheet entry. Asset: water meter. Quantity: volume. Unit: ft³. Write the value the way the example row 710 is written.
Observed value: 44231.94
